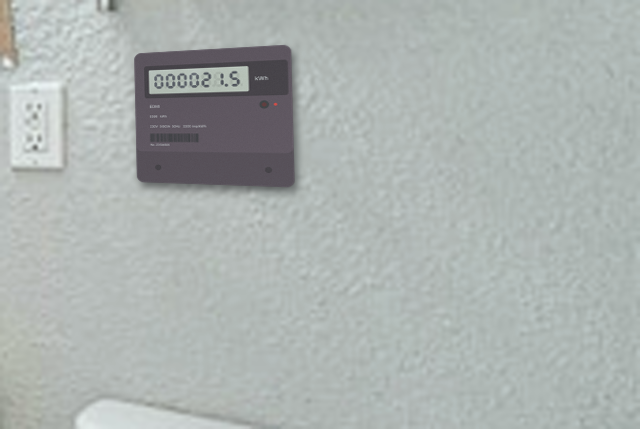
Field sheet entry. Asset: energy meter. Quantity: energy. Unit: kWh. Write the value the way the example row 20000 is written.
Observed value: 21.5
